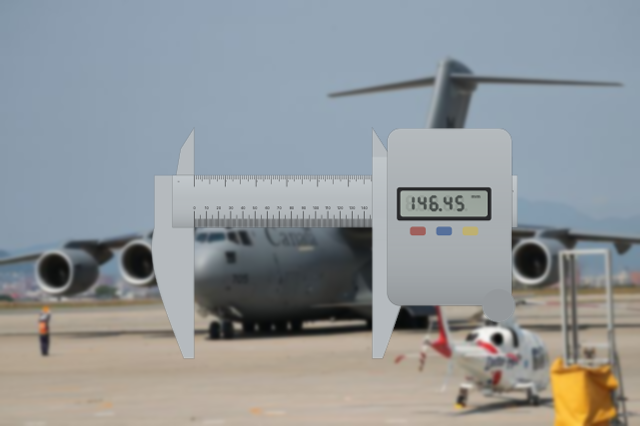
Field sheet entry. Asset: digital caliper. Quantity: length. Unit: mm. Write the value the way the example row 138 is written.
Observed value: 146.45
